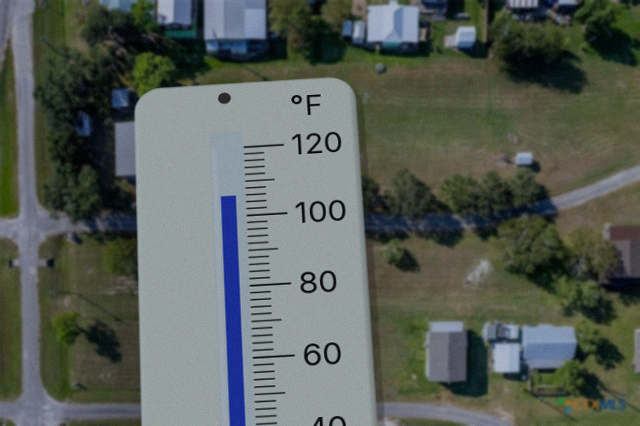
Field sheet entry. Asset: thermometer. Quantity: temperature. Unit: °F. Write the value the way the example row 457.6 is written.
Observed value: 106
